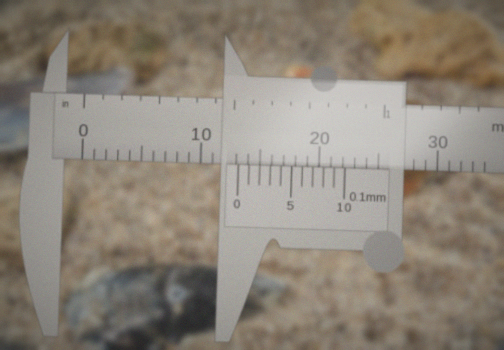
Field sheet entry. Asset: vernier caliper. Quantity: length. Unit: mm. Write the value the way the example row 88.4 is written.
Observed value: 13.2
